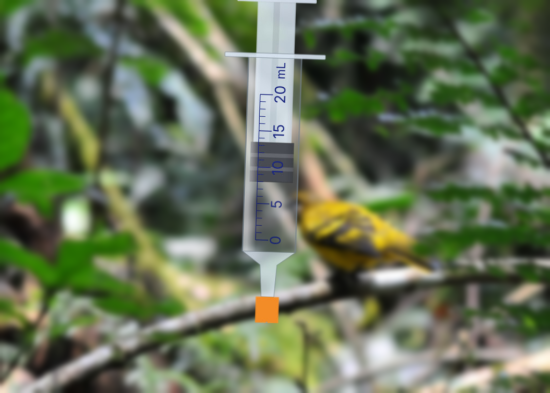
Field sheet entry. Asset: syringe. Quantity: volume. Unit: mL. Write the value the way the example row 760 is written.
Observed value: 8
